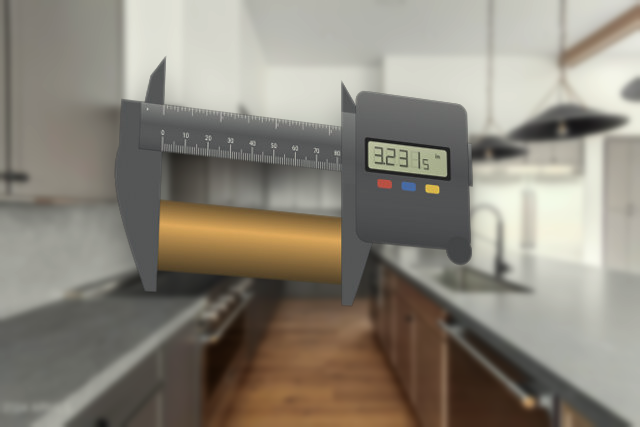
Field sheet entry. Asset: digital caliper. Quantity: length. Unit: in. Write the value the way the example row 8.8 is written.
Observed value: 3.2315
